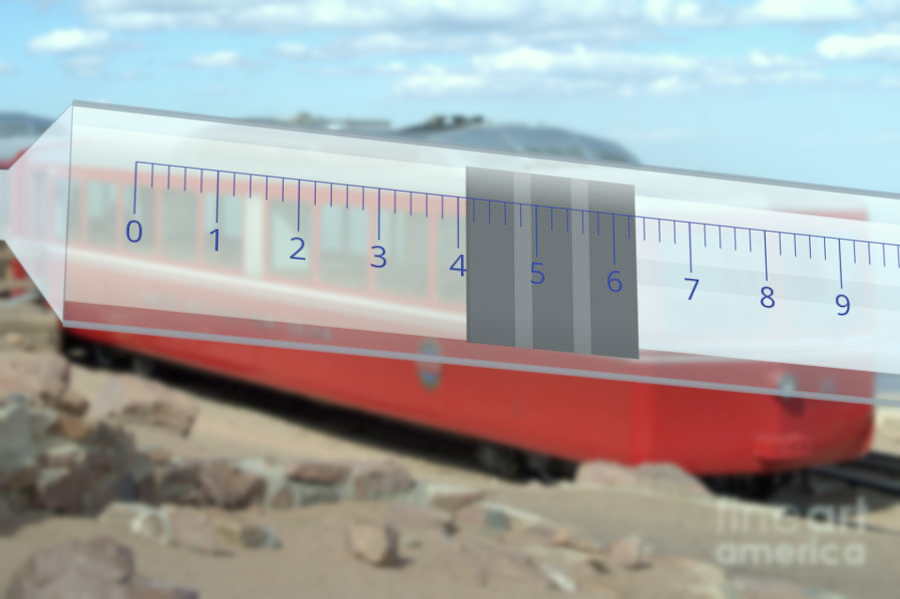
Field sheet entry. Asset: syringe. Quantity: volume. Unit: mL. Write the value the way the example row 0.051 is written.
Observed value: 4.1
